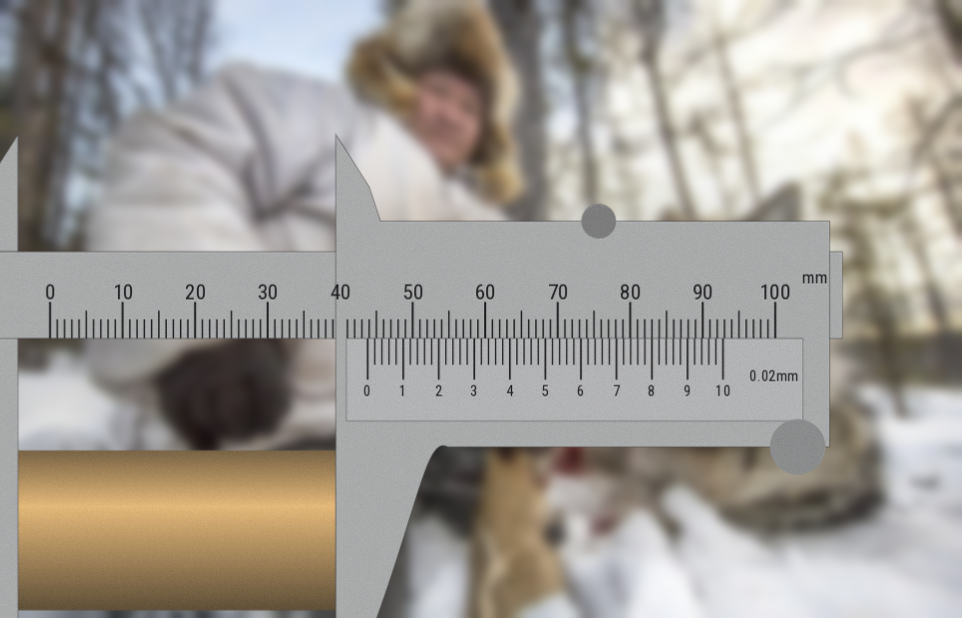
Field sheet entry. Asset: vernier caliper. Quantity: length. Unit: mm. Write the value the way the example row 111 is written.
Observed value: 43.8
